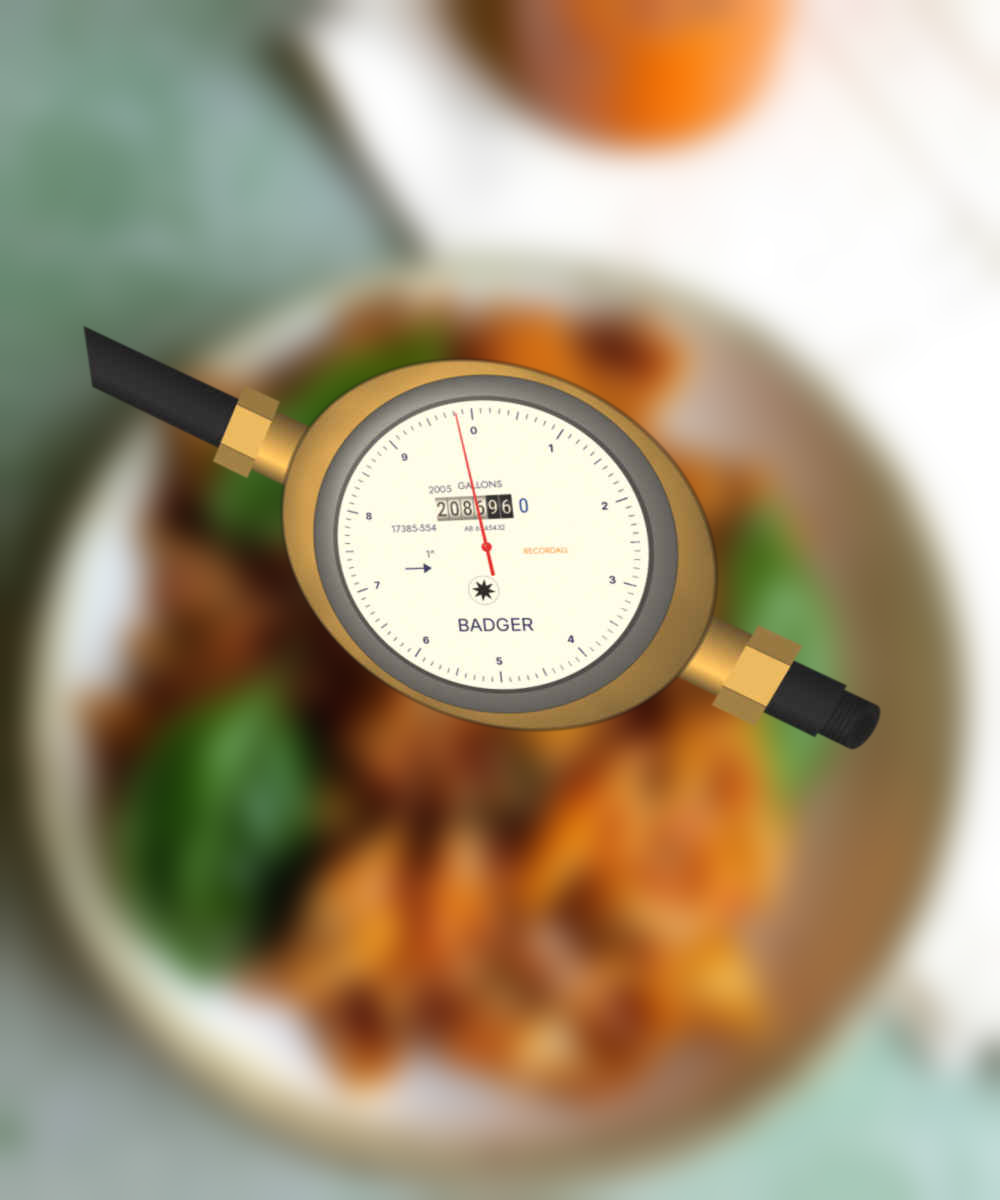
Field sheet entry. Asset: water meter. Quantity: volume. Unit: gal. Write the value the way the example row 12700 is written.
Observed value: 2086959.8
